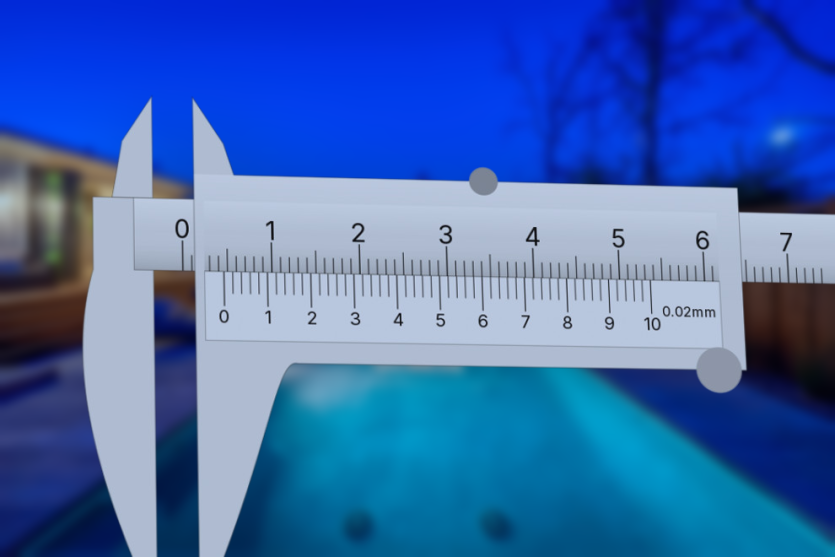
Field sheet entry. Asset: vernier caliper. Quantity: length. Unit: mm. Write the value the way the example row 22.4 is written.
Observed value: 4.6
